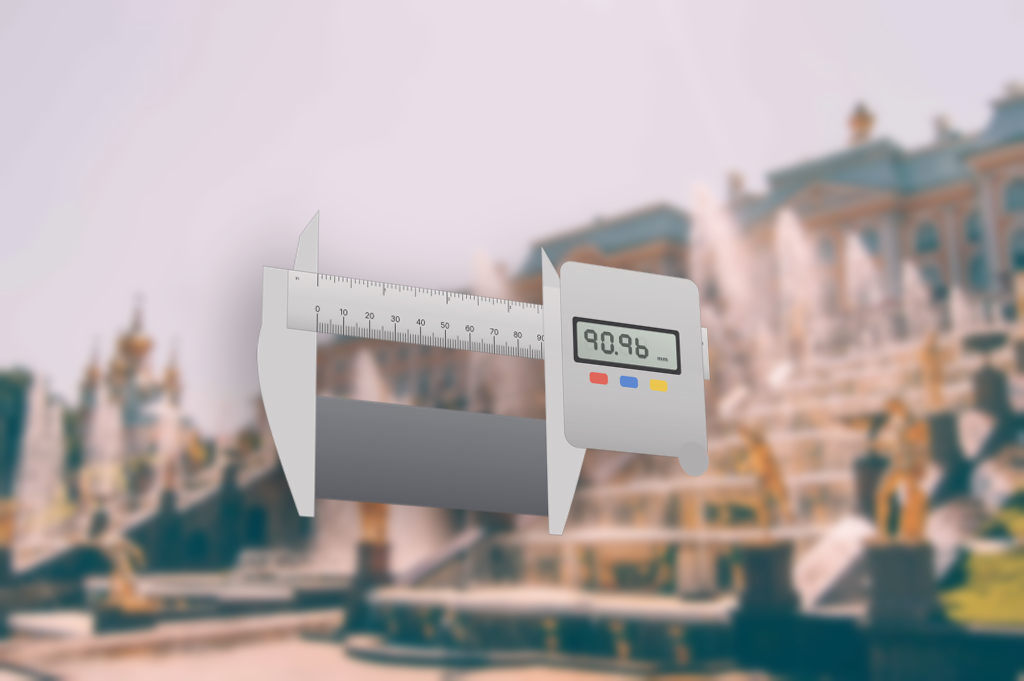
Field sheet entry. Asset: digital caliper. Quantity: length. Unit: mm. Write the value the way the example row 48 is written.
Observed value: 90.96
